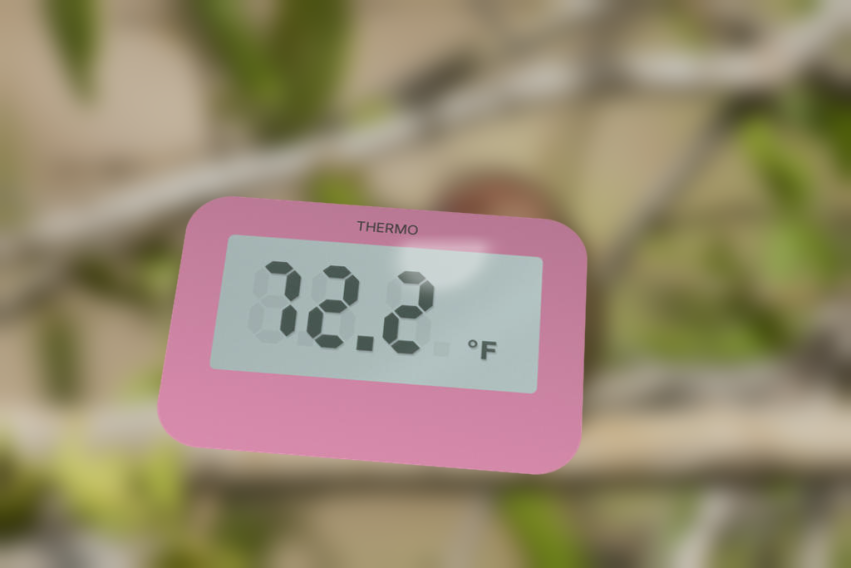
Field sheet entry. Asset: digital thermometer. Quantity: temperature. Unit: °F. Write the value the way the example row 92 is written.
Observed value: 72.2
